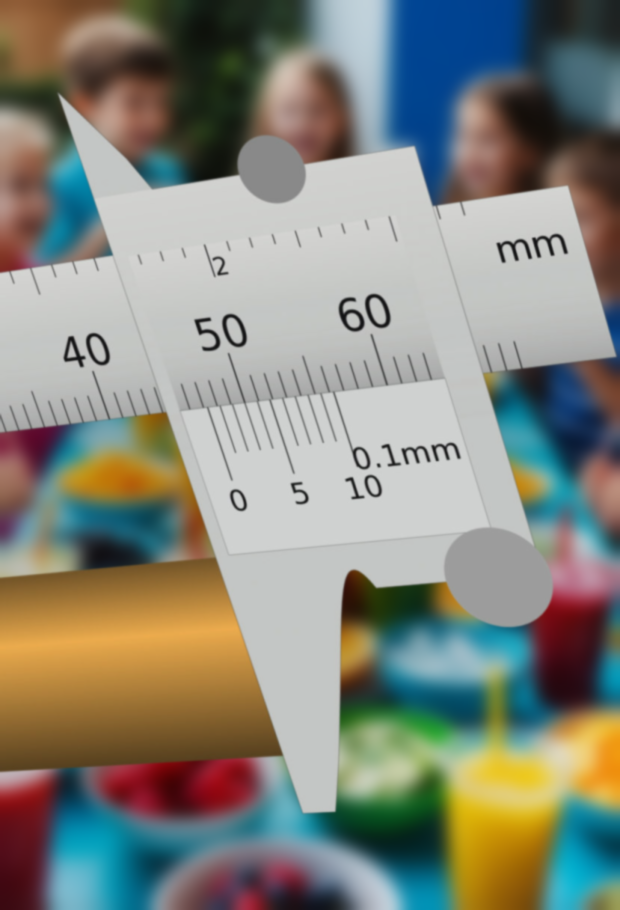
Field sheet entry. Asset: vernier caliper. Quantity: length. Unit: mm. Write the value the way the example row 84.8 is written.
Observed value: 47.3
